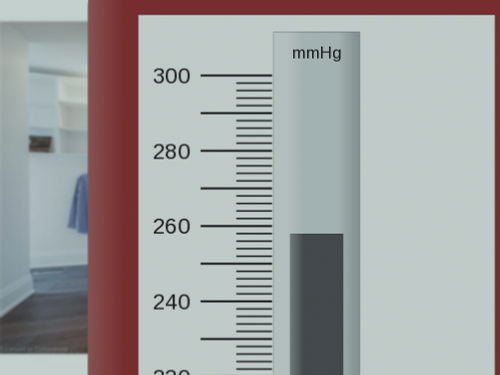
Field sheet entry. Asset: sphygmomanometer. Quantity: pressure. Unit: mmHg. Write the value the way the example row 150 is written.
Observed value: 258
